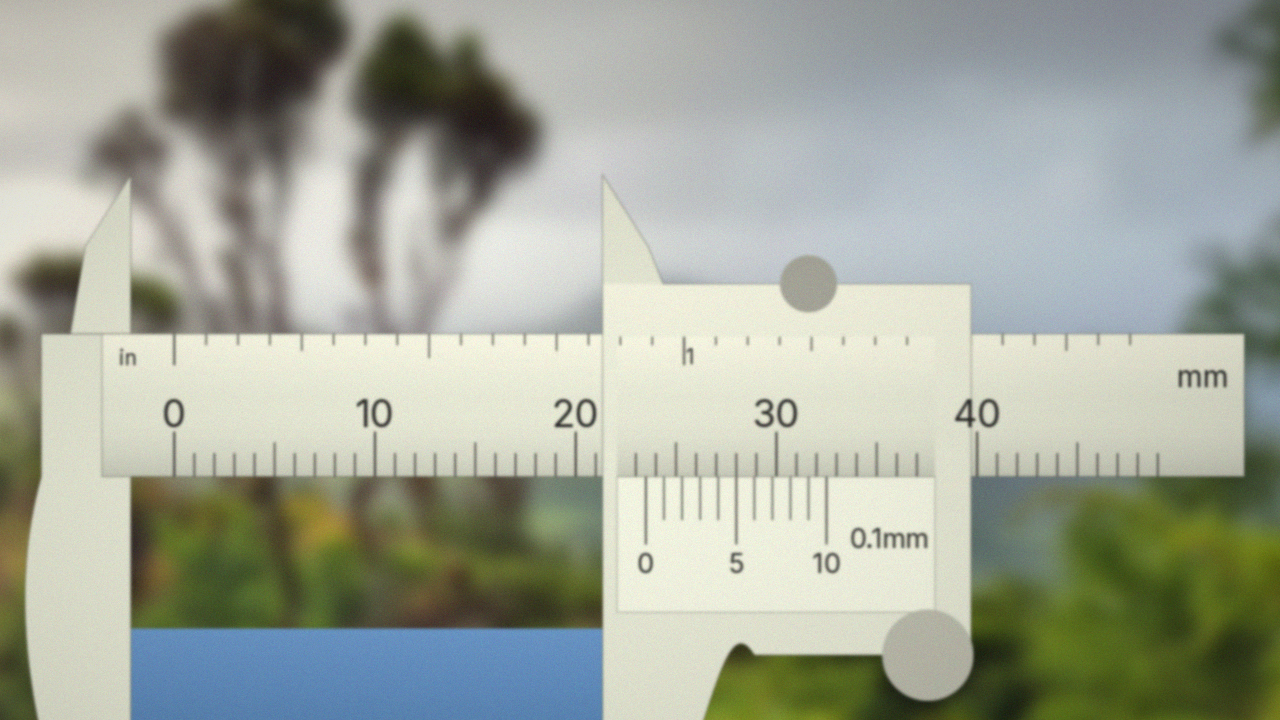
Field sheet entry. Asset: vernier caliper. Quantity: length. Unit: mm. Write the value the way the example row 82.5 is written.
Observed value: 23.5
